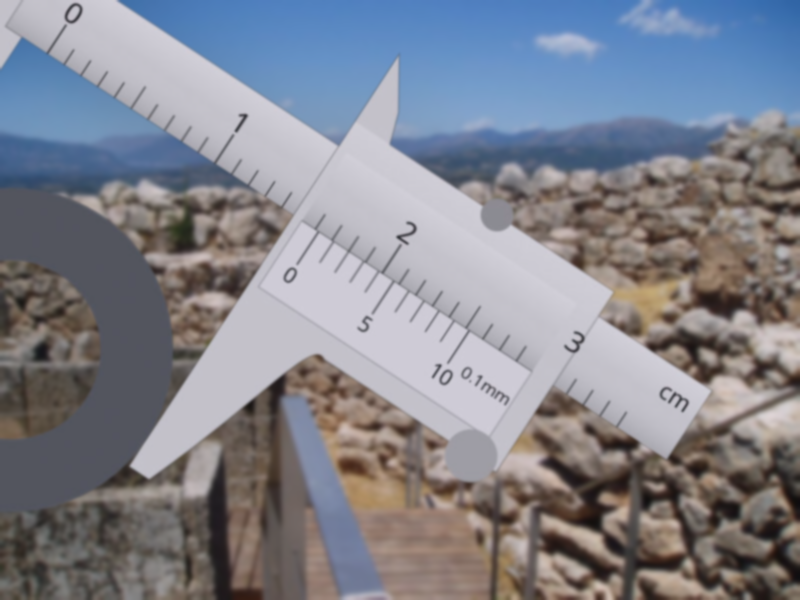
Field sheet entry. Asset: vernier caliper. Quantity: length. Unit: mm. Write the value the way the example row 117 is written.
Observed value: 16.2
